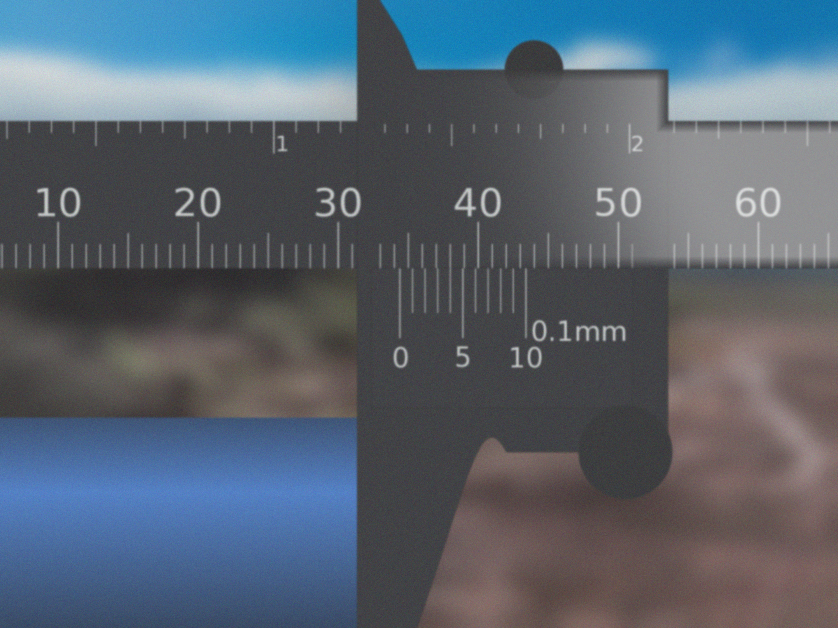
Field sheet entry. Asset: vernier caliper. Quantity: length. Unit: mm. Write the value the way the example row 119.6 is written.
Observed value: 34.4
